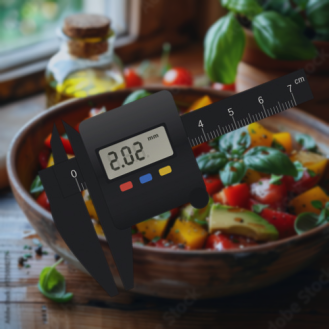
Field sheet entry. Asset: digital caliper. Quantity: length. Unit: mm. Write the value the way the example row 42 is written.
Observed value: 2.02
